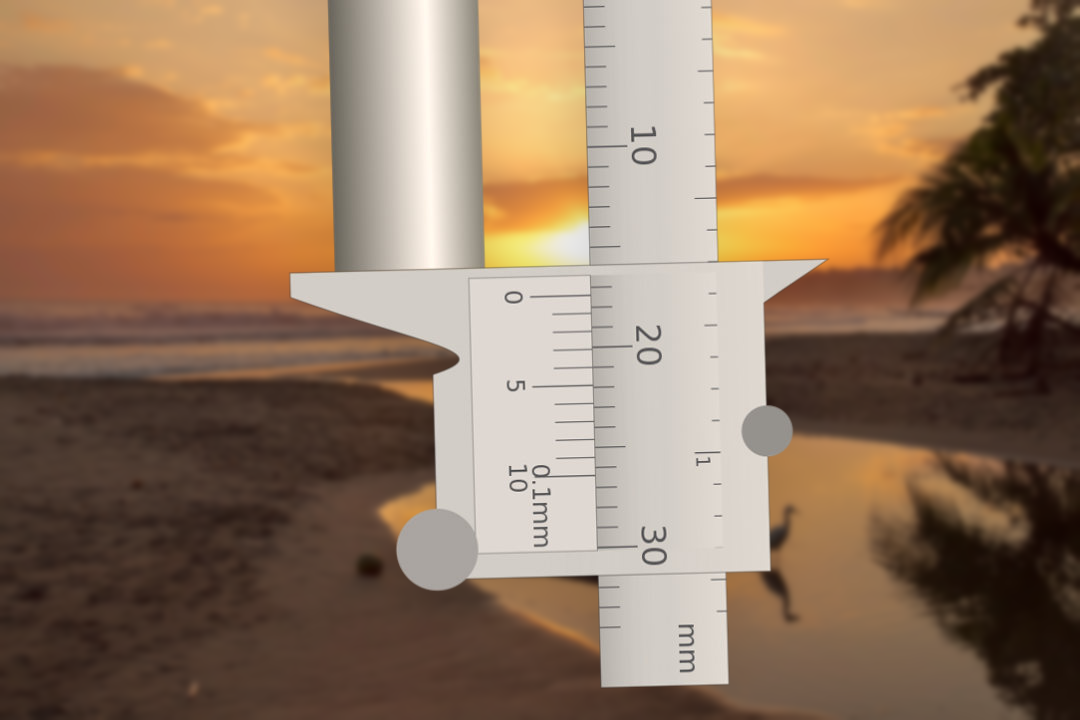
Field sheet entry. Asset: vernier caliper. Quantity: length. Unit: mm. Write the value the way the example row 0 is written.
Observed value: 17.4
